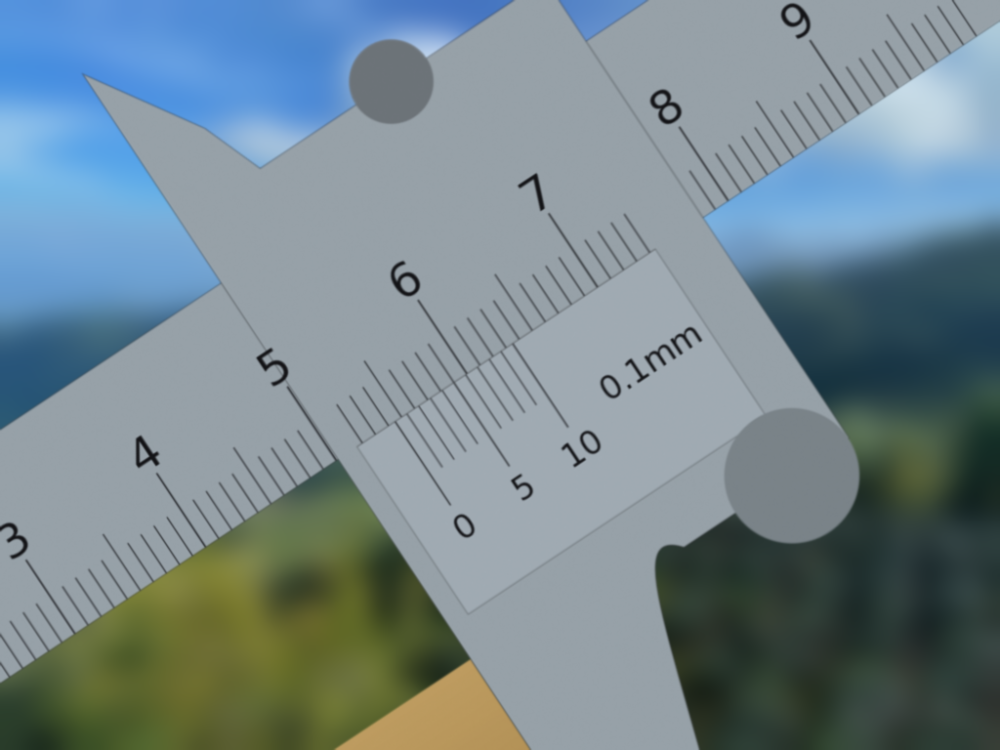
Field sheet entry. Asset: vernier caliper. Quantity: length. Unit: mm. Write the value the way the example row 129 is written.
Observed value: 54.5
